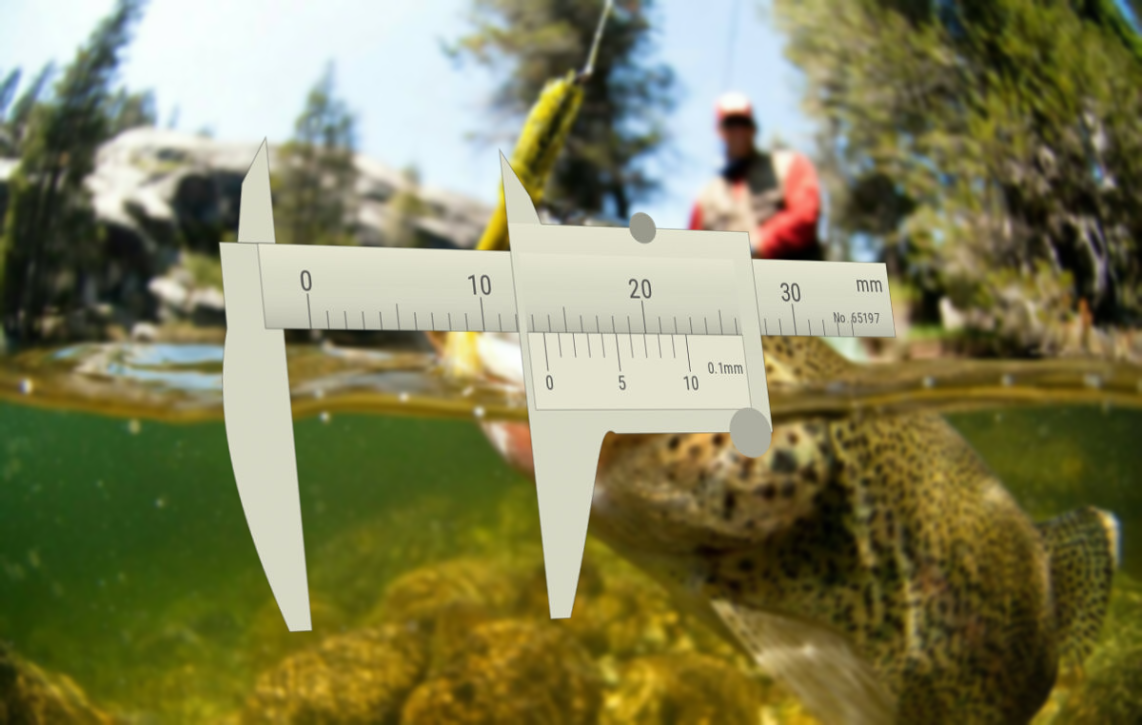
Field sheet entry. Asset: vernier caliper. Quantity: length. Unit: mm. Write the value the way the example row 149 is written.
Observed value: 13.6
